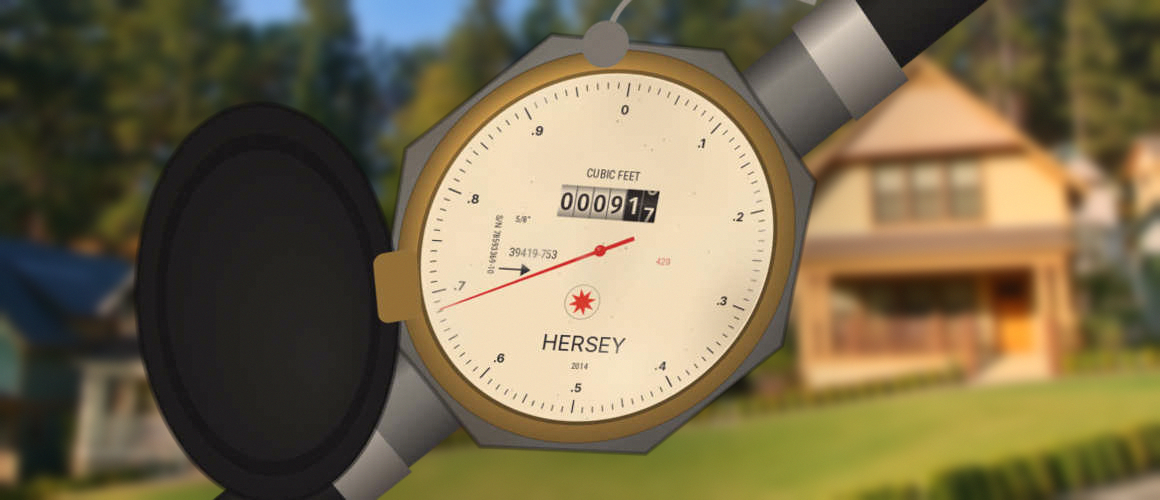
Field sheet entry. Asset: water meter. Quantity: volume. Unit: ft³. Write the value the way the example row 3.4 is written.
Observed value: 916.68
